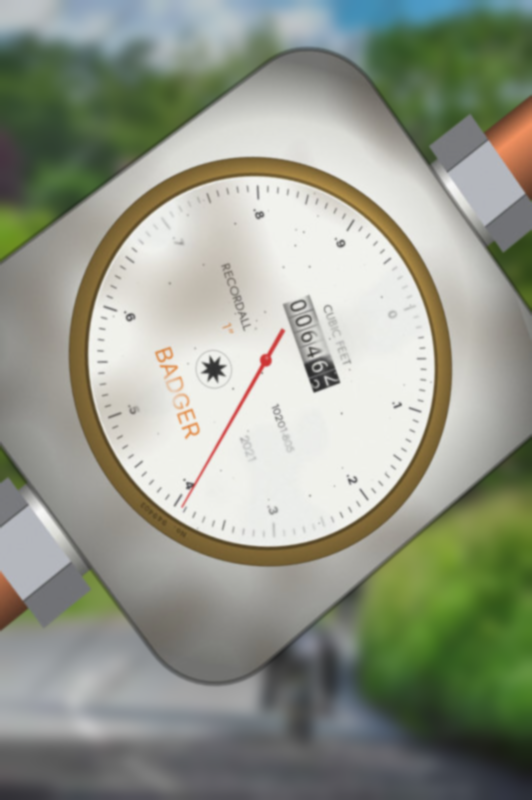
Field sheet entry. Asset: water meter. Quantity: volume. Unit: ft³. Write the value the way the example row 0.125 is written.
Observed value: 6462.39
